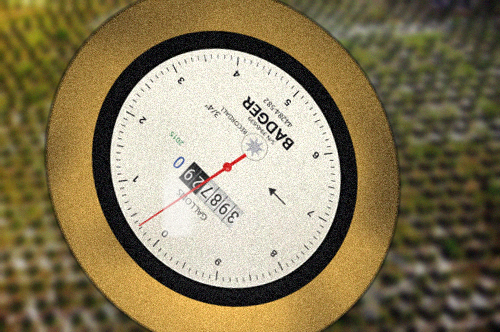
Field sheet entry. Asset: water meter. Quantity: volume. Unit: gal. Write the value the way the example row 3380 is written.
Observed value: 3987290.3
